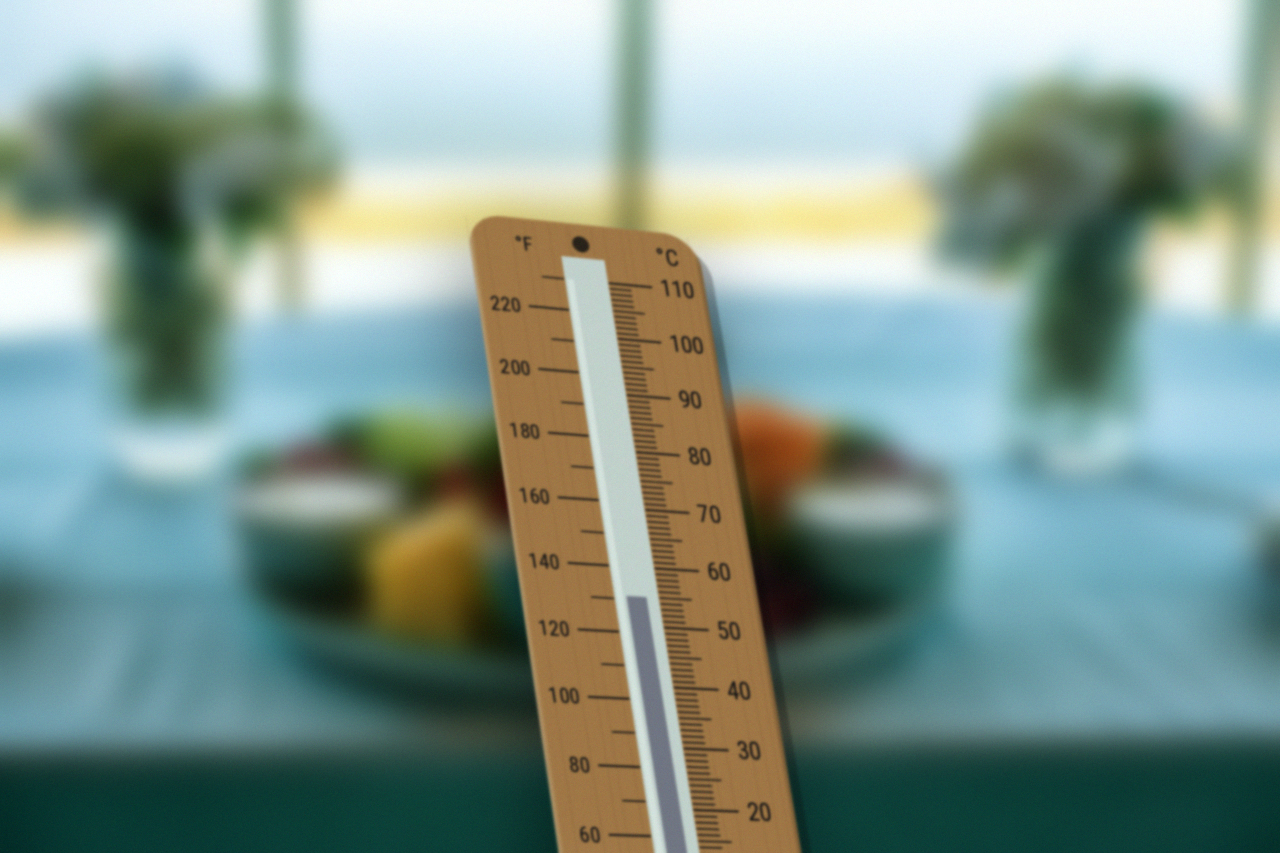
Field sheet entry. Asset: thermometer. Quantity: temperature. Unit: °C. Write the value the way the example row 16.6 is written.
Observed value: 55
